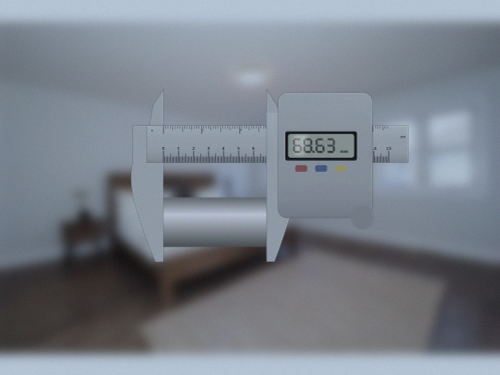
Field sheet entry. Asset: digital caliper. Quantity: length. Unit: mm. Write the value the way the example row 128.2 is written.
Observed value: 68.63
